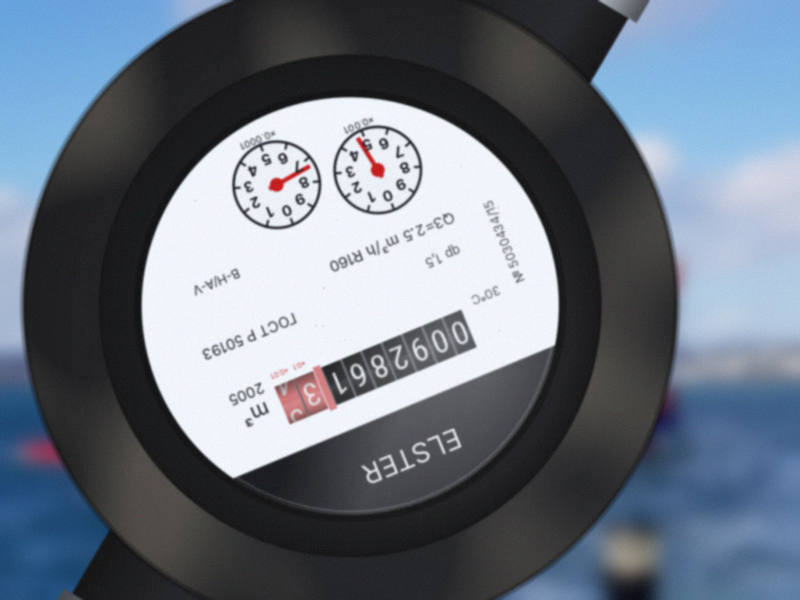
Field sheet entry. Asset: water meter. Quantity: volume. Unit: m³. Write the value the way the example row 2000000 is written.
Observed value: 92861.3347
